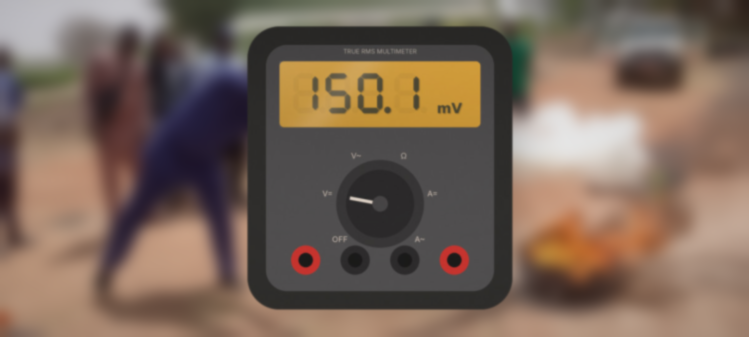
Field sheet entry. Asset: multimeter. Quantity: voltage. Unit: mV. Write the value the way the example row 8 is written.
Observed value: 150.1
